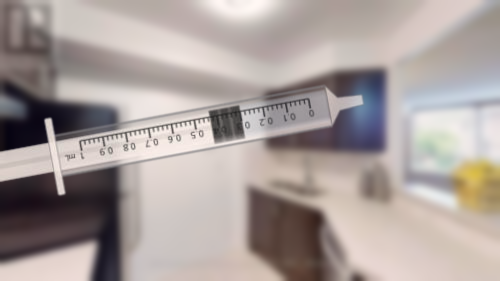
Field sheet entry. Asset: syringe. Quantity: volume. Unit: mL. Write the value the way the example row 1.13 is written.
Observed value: 0.3
